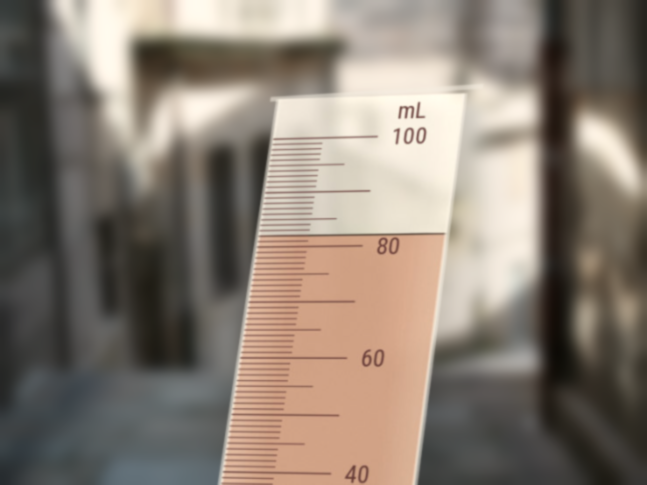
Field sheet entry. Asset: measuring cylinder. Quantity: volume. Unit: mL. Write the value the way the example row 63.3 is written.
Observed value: 82
